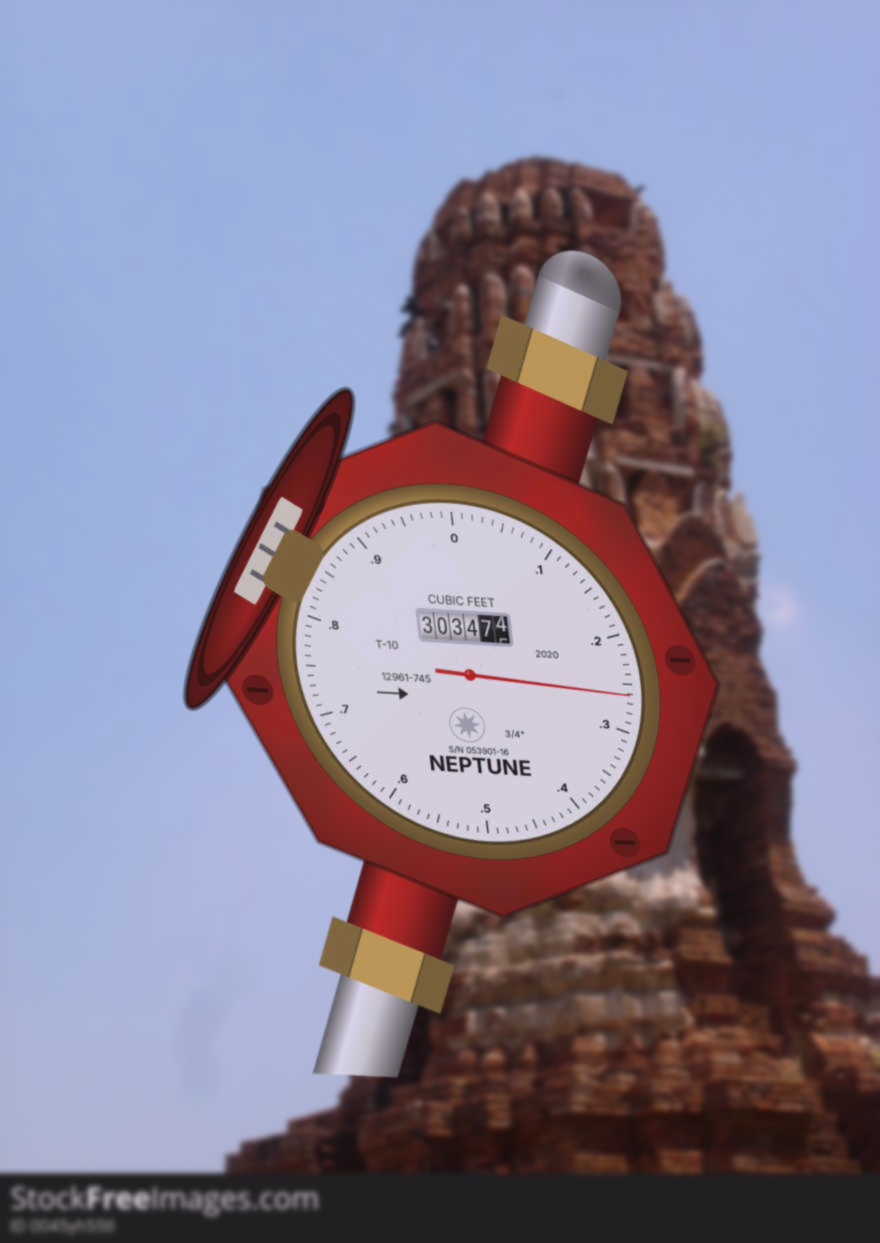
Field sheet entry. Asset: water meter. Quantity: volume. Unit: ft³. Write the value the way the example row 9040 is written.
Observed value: 303474.26
